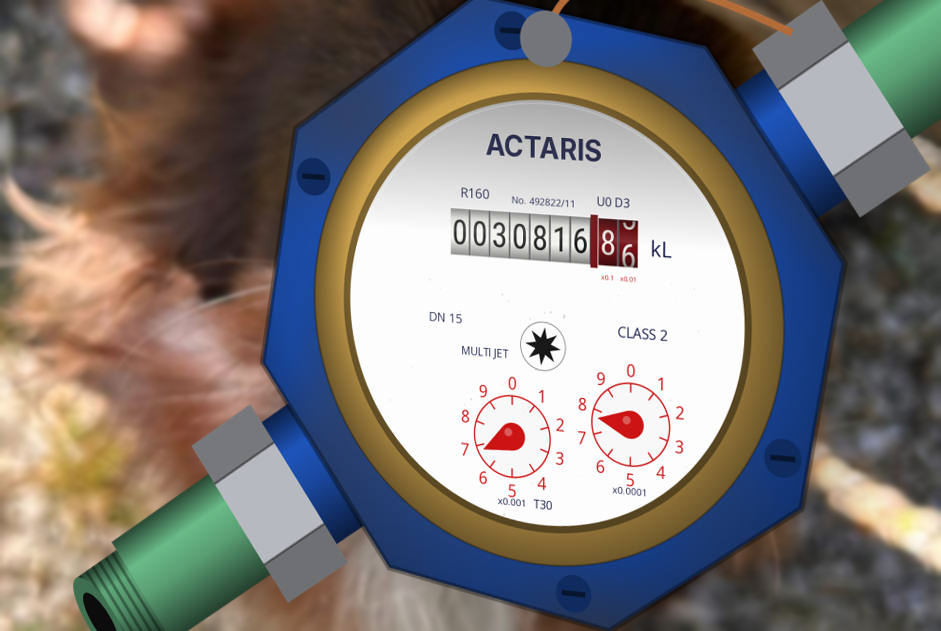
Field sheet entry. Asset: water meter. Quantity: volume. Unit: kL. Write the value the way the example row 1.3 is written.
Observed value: 30816.8567
